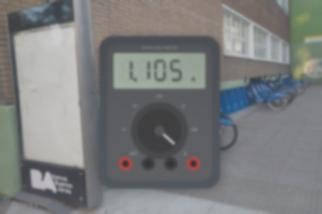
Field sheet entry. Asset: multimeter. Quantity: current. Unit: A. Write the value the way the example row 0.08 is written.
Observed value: 1.105
